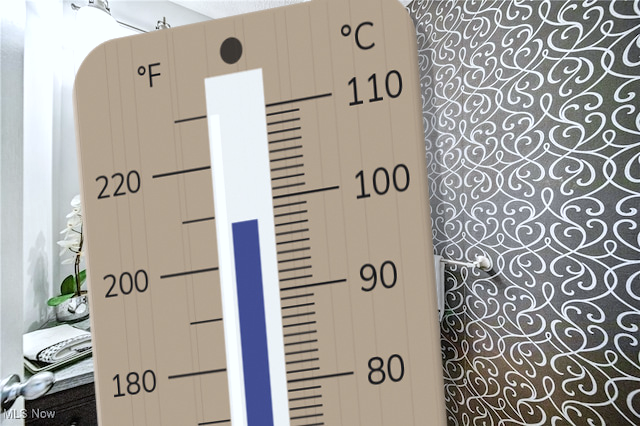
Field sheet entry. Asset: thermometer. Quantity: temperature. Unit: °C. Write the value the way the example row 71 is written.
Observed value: 98
